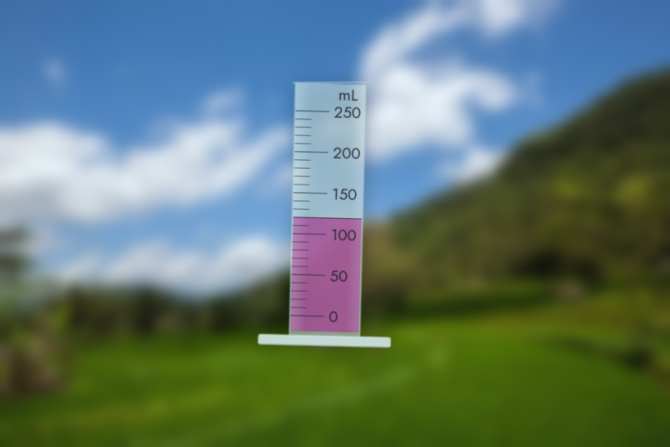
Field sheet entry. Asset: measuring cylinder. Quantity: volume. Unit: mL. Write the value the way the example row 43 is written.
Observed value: 120
